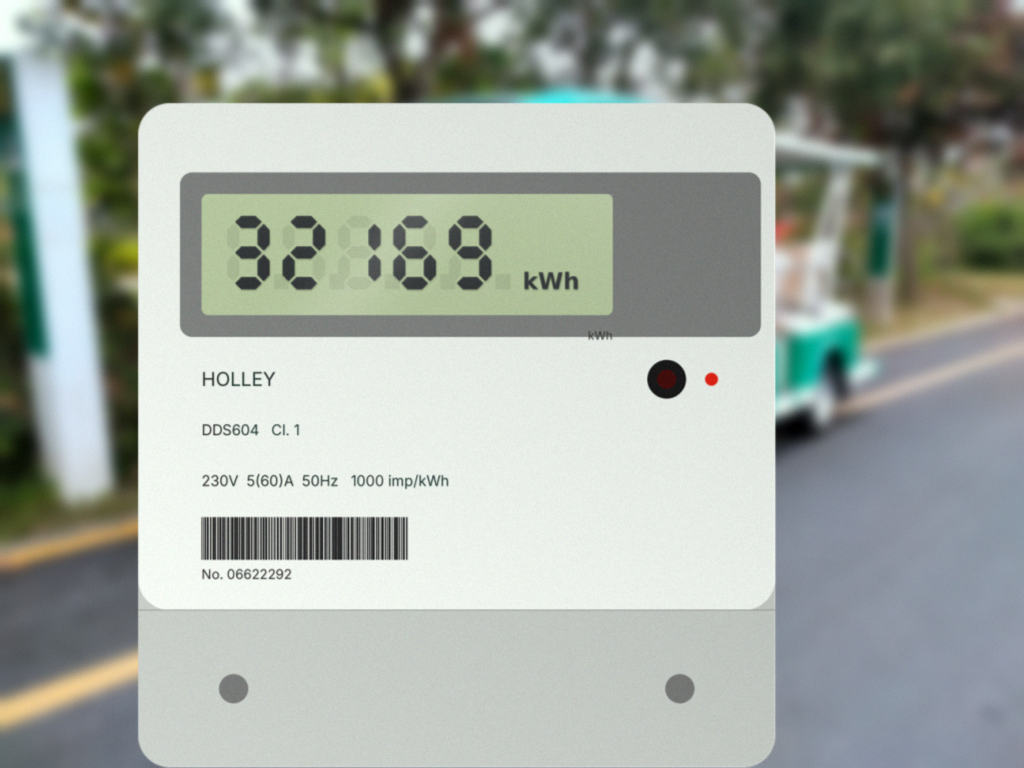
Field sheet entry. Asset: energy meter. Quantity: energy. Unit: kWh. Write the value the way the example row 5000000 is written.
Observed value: 32169
